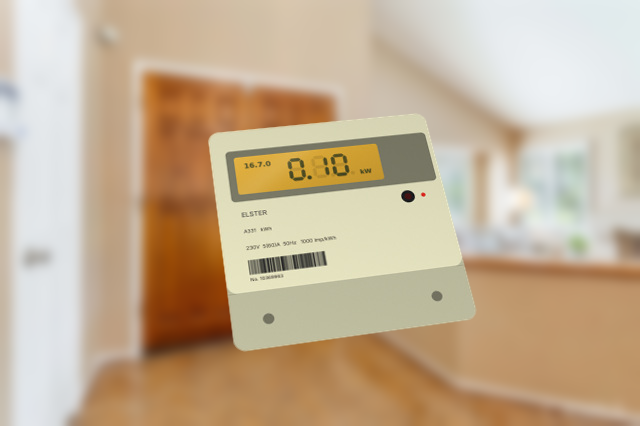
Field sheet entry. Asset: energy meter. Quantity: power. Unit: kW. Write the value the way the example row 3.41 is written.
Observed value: 0.10
